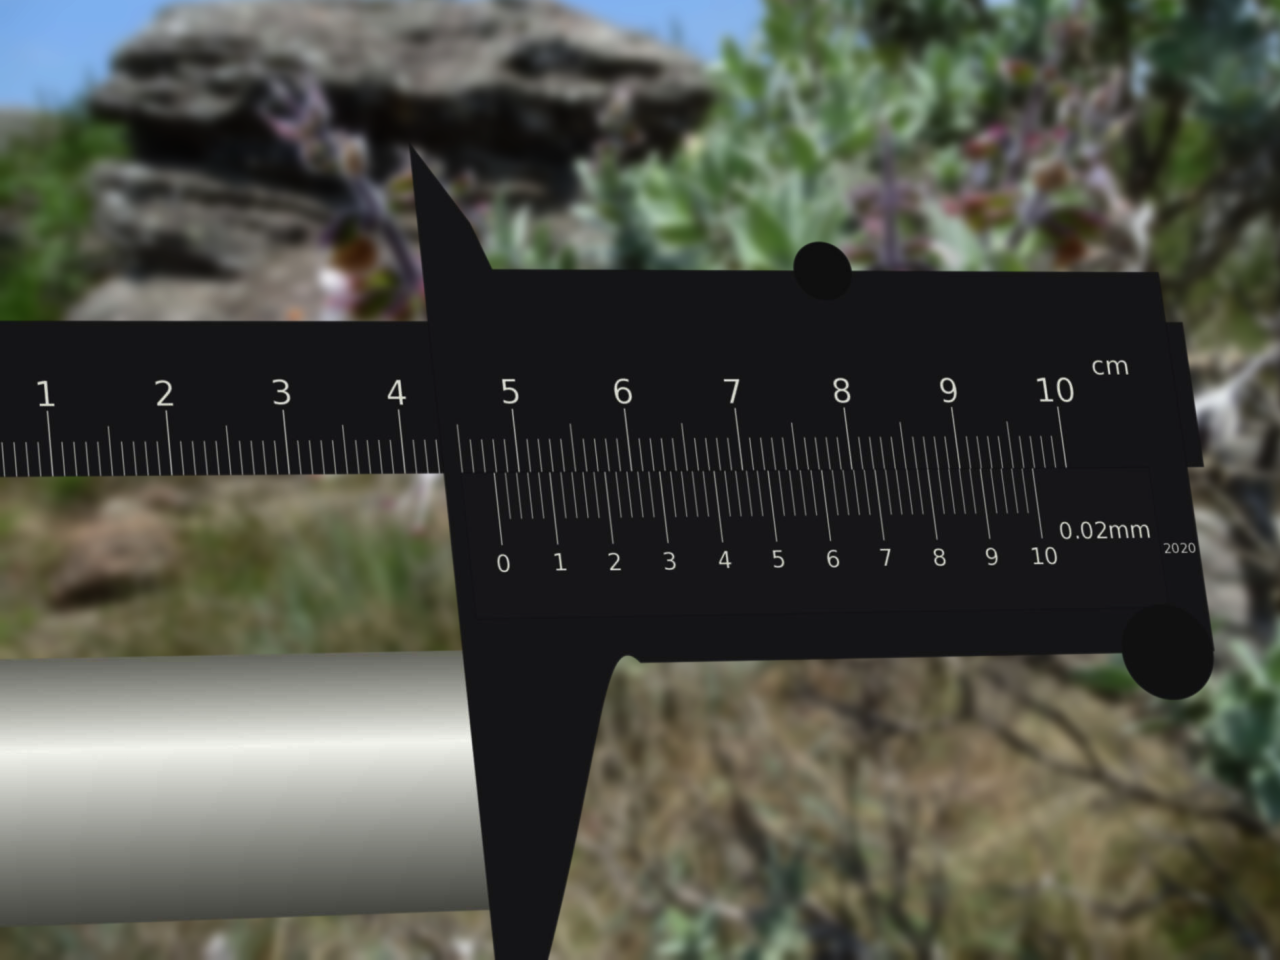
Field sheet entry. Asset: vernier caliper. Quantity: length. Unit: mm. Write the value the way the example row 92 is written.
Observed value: 47.8
